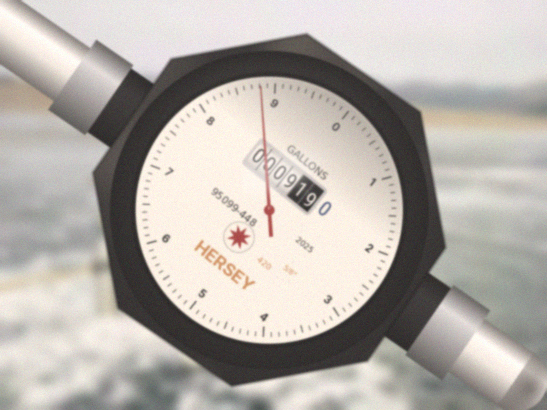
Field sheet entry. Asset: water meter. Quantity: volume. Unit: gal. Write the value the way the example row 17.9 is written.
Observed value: 9188.8
